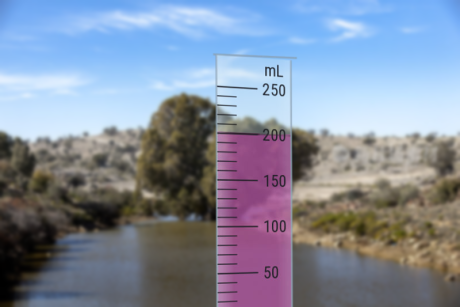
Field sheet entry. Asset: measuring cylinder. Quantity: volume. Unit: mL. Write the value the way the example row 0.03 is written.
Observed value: 200
